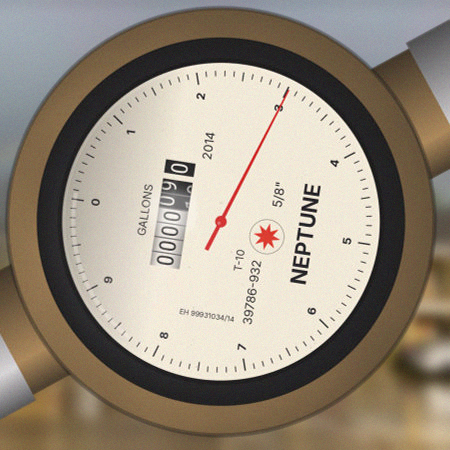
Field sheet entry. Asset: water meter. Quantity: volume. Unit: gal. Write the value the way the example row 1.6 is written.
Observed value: 93.0
